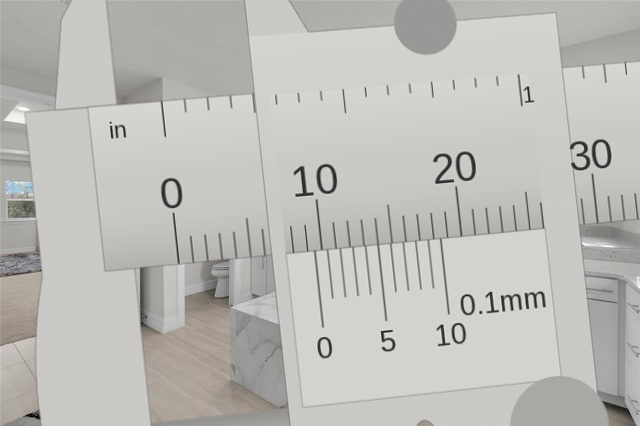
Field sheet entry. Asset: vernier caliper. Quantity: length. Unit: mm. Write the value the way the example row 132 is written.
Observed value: 9.5
